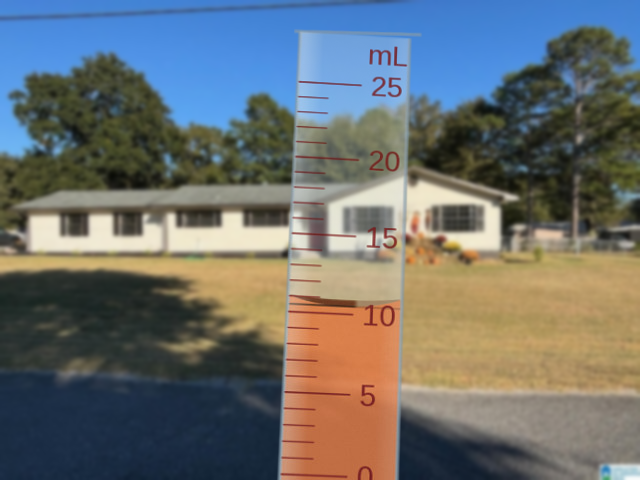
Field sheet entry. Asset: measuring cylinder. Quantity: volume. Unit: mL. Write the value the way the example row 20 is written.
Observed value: 10.5
